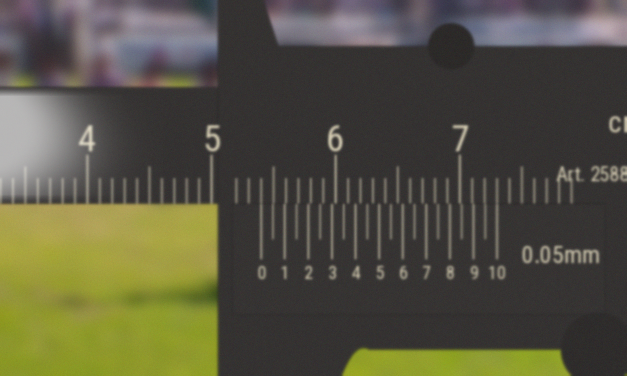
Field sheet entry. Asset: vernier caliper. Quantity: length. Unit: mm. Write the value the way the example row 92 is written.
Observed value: 54.0
